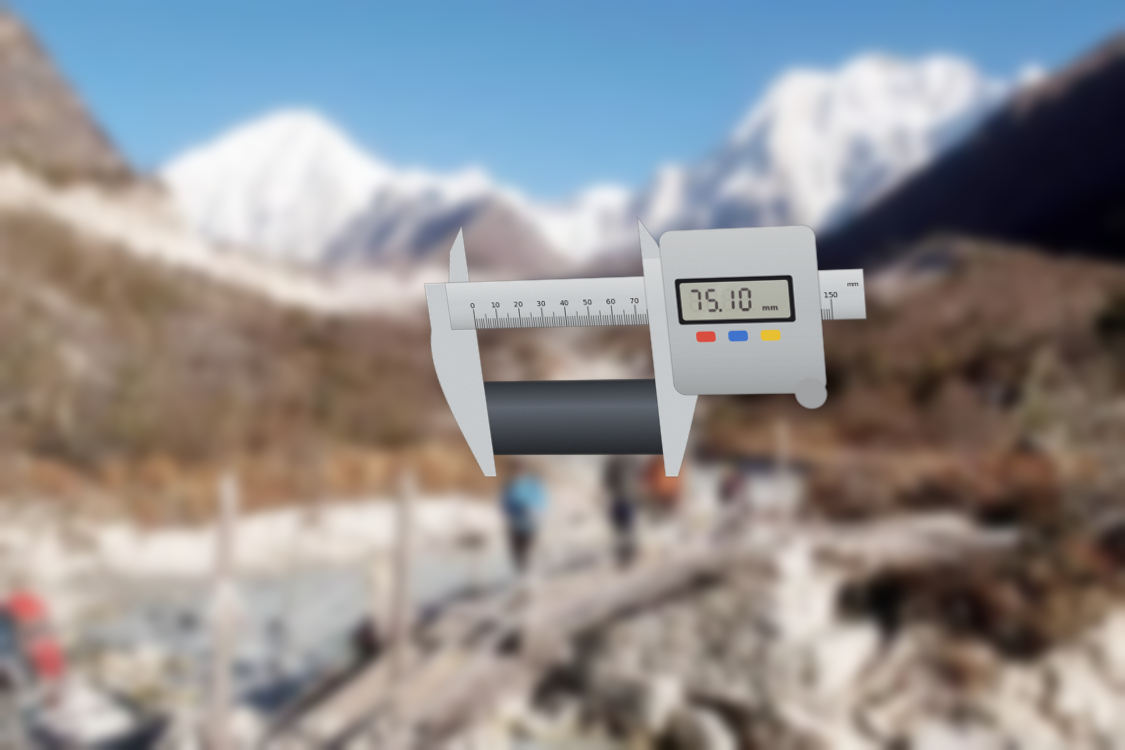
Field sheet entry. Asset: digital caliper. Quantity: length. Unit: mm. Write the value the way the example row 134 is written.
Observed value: 75.10
